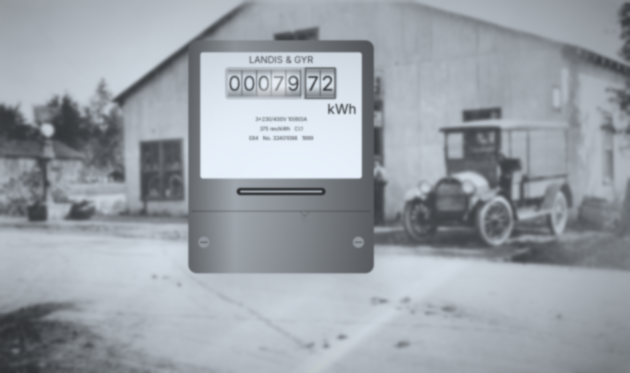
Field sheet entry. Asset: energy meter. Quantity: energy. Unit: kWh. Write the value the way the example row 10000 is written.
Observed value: 79.72
